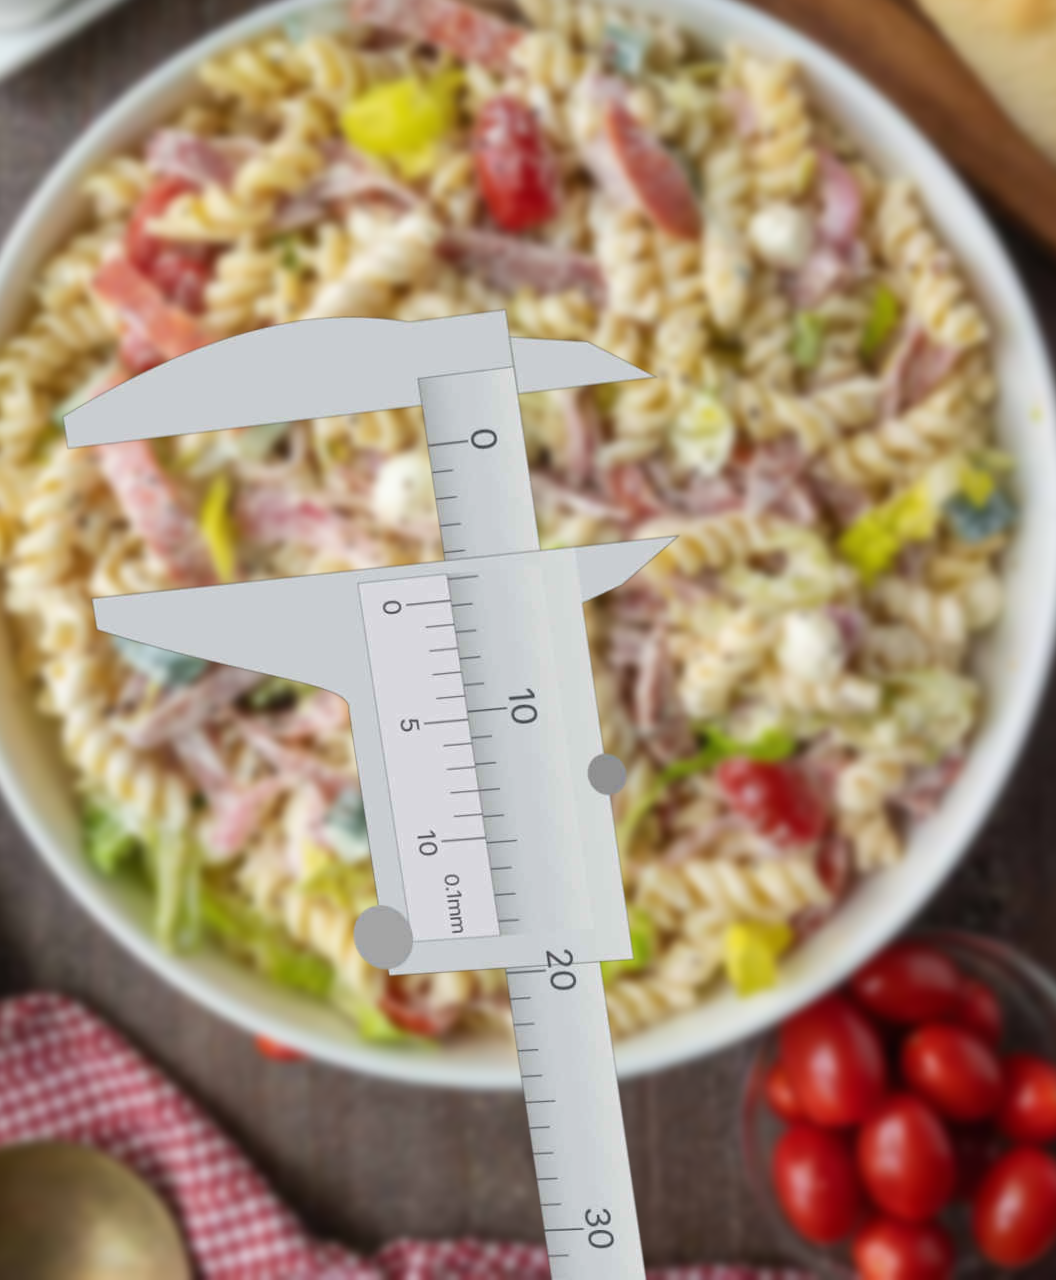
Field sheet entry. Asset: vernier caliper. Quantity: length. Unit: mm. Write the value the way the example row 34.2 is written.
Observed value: 5.8
